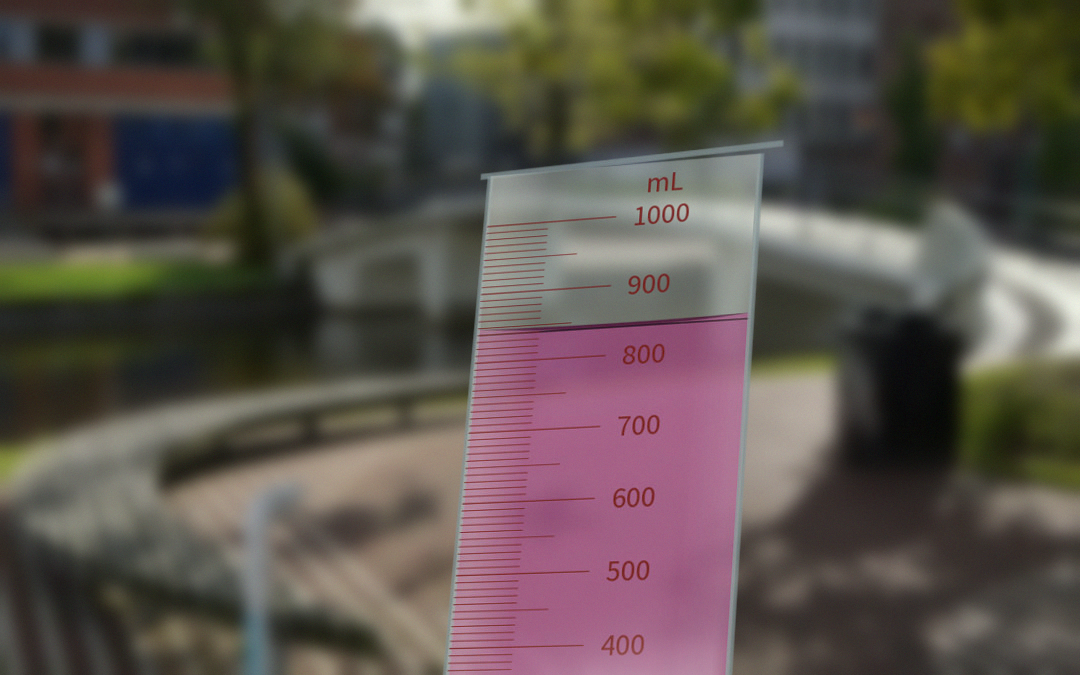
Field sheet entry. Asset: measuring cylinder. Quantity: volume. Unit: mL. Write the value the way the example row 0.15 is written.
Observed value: 840
